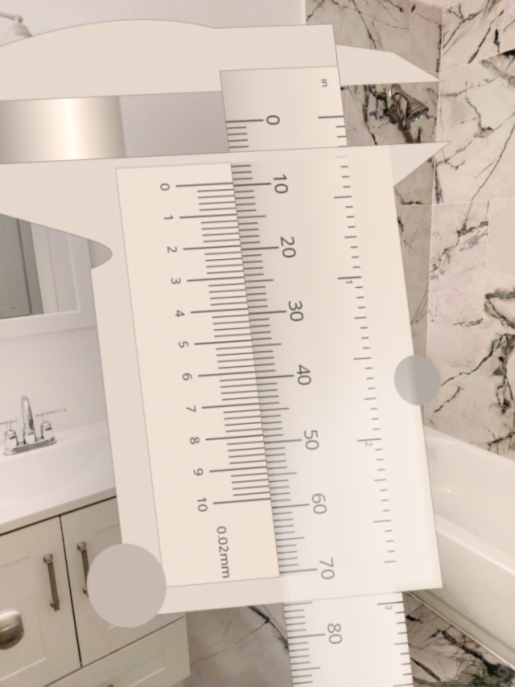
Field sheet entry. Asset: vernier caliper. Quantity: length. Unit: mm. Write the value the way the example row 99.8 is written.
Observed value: 9.6
